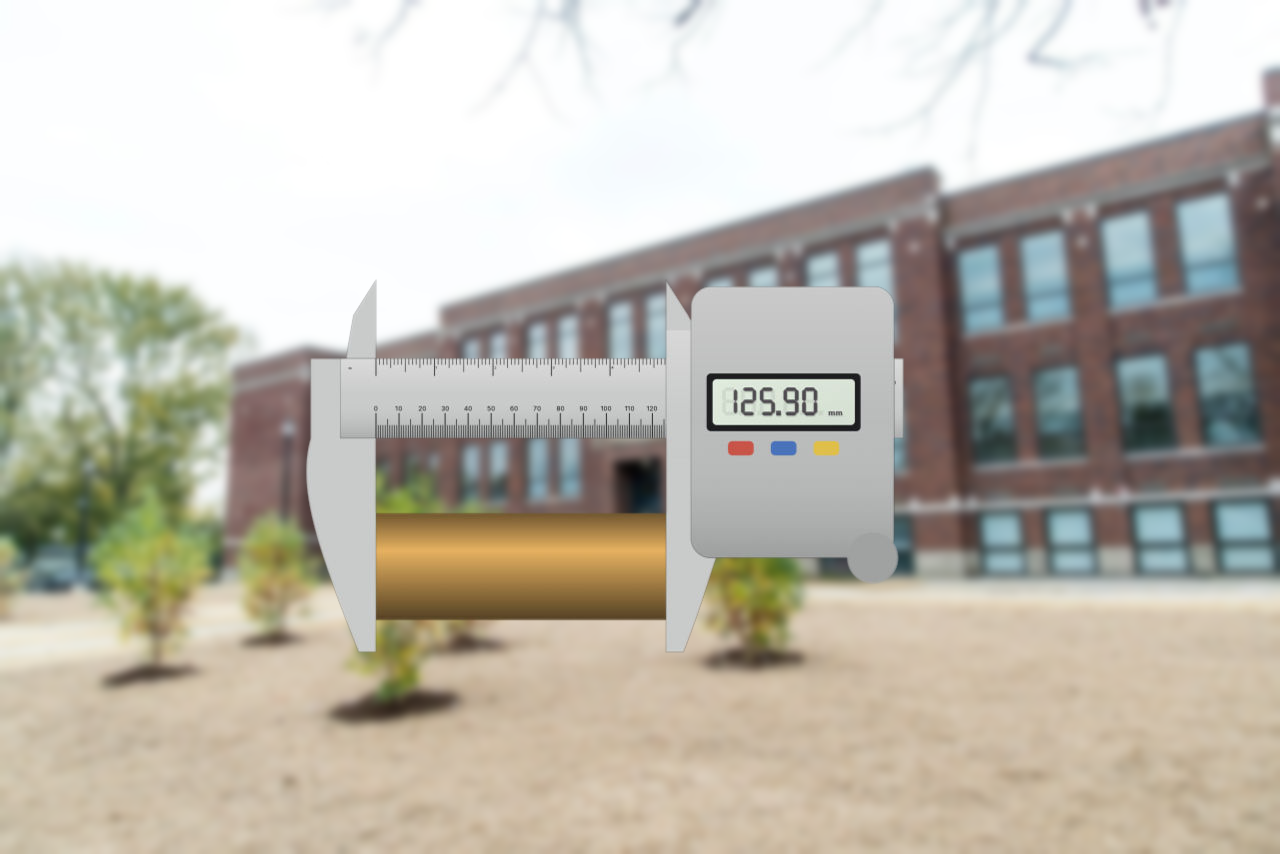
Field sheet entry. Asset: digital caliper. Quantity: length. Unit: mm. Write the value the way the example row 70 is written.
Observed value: 125.90
